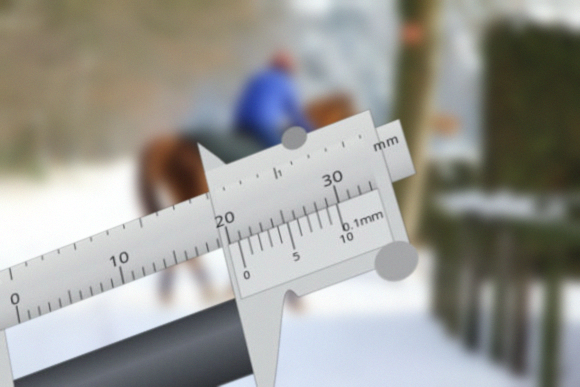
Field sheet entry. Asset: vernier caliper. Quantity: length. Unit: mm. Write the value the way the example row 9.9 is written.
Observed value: 20.8
